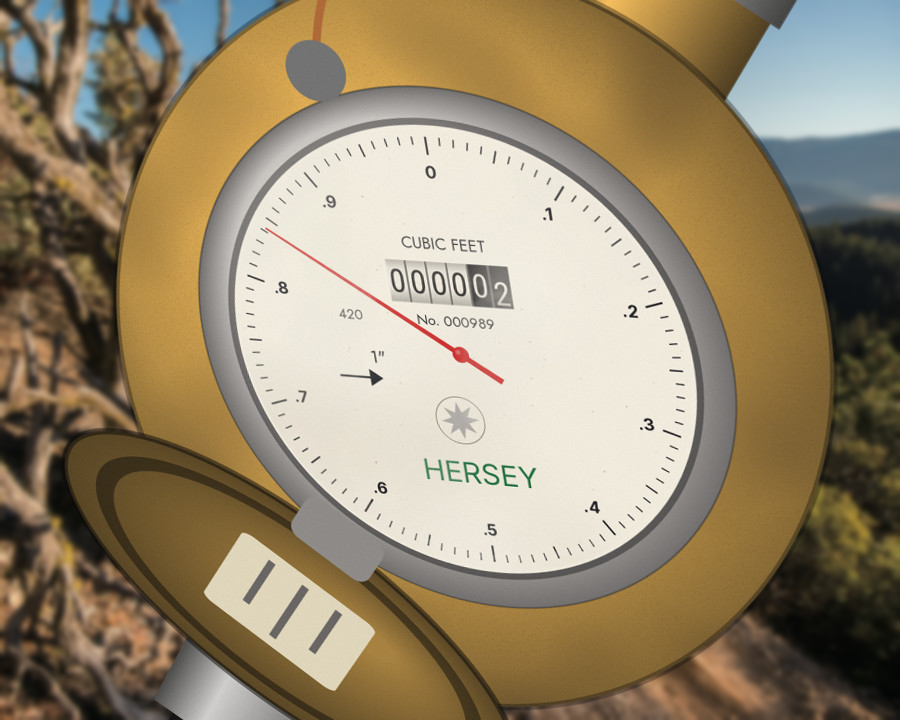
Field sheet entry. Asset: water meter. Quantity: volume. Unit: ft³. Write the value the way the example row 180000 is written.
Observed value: 1.84
